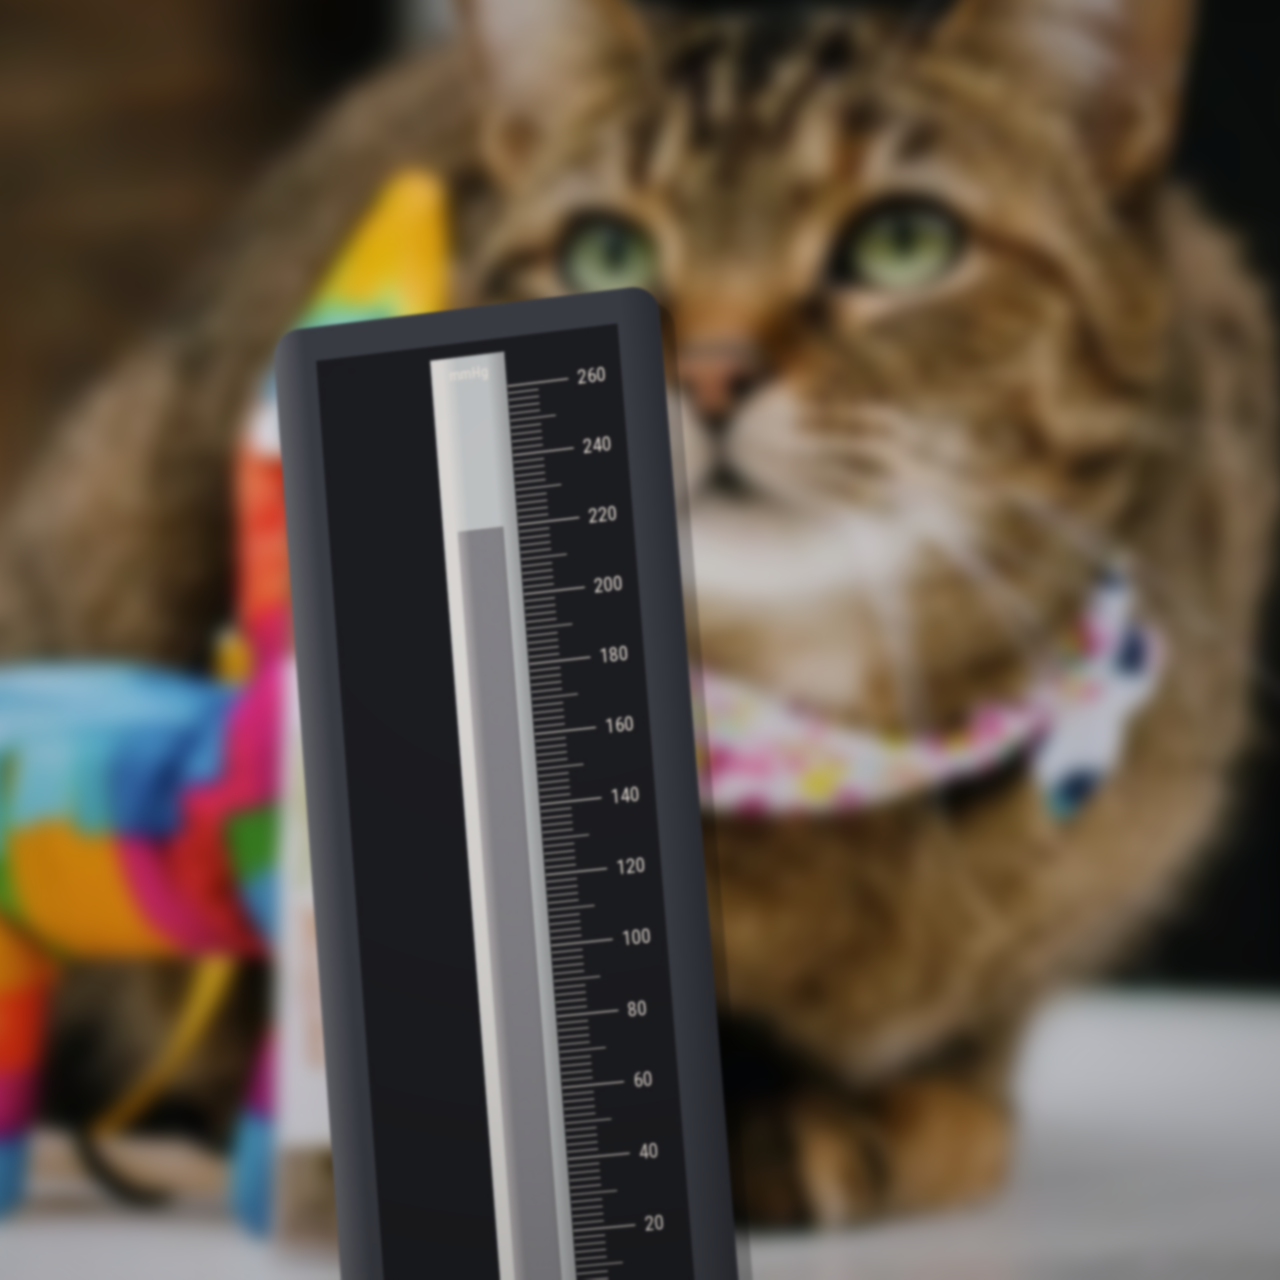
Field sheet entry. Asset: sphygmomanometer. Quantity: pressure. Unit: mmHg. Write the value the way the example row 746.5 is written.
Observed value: 220
